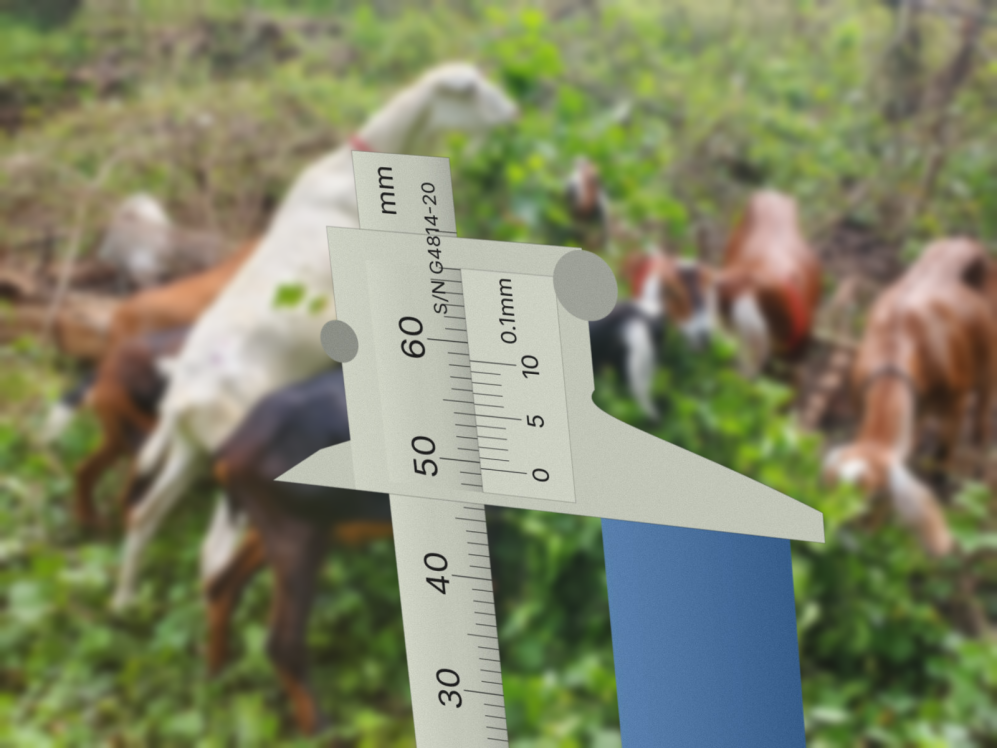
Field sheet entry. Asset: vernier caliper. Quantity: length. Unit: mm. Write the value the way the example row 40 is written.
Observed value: 49.5
